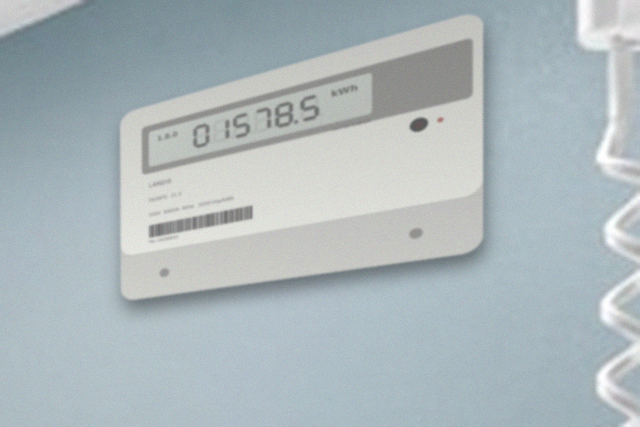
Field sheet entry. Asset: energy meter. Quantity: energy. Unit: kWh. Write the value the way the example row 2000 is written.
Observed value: 1578.5
